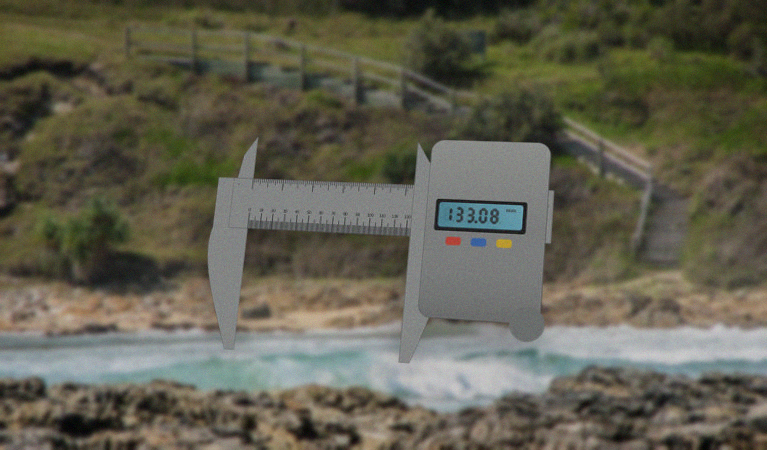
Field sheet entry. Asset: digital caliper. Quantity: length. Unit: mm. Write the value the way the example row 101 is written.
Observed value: 133.08
